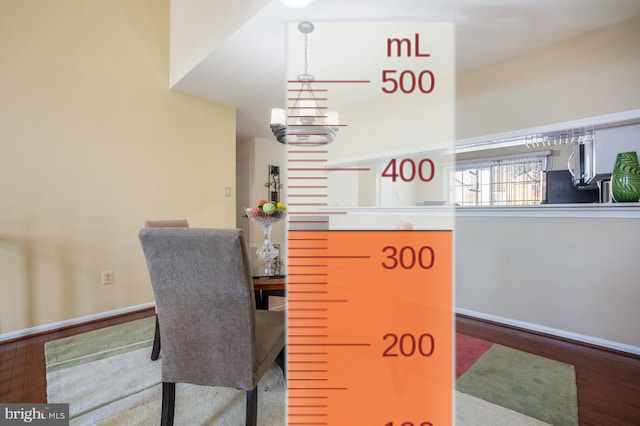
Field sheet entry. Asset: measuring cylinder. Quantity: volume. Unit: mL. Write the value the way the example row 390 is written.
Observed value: 330
